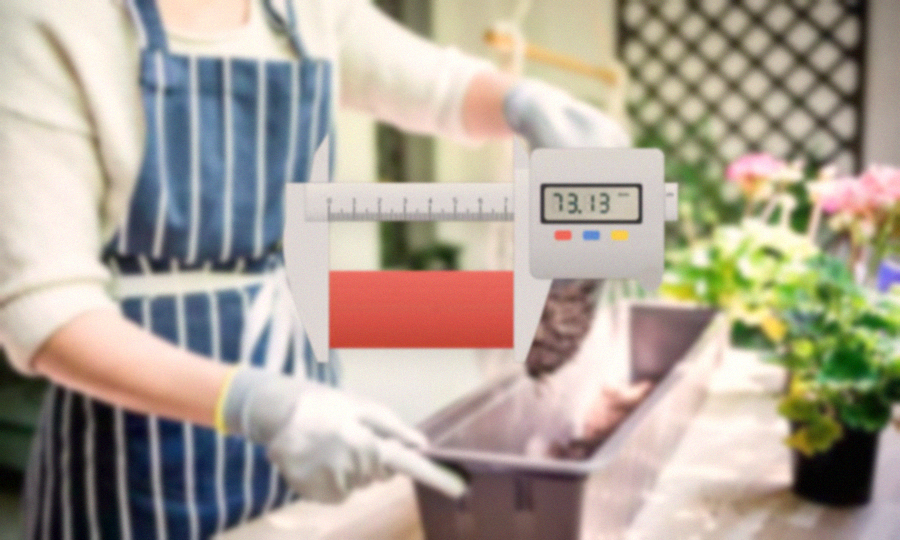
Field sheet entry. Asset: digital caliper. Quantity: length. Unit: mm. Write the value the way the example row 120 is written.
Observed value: 73.13
